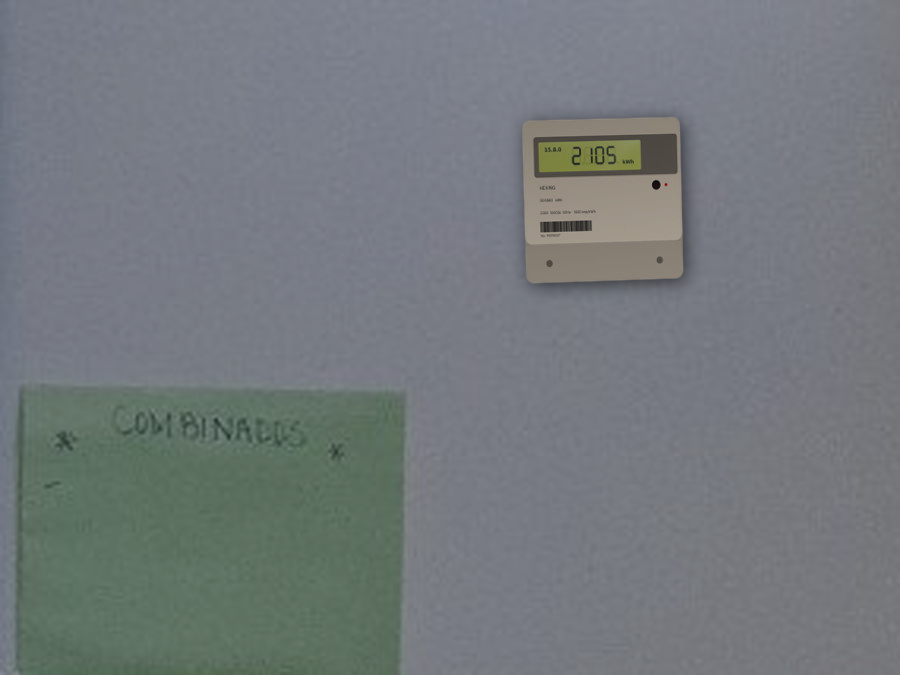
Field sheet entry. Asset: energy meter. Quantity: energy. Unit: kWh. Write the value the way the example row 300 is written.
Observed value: 2105
